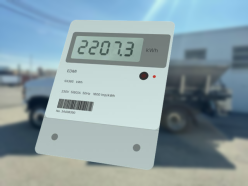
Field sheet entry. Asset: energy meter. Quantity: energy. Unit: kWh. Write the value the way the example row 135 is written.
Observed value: 2207.3
